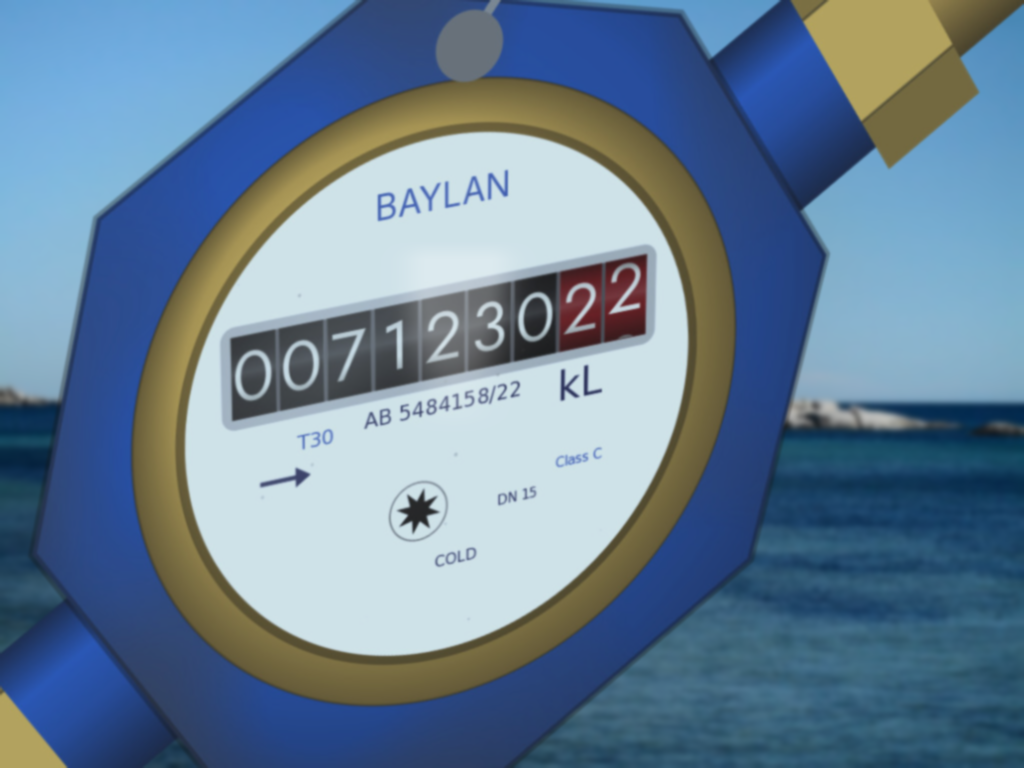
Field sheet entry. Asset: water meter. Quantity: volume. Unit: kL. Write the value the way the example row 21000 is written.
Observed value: 71230.22
